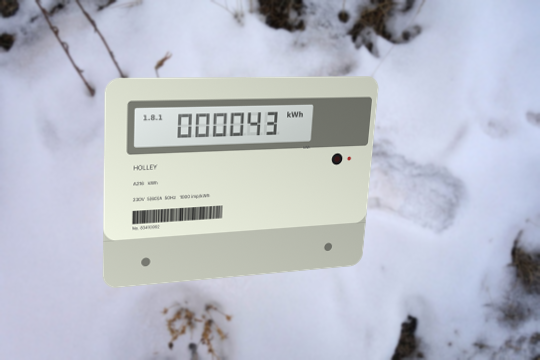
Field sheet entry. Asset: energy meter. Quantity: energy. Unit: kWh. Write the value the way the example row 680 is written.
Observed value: 43
